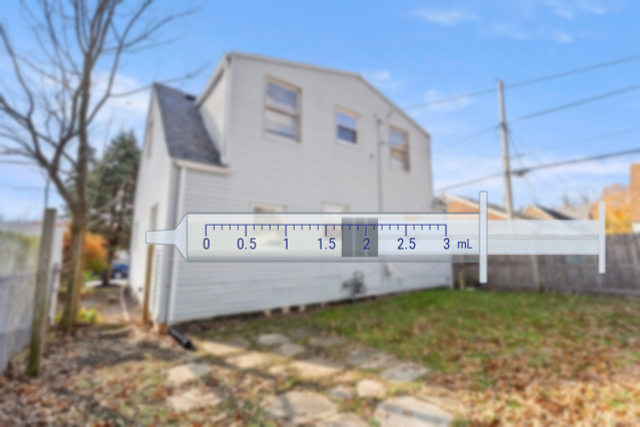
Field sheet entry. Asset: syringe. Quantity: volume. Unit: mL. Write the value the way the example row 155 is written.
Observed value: 1.7
